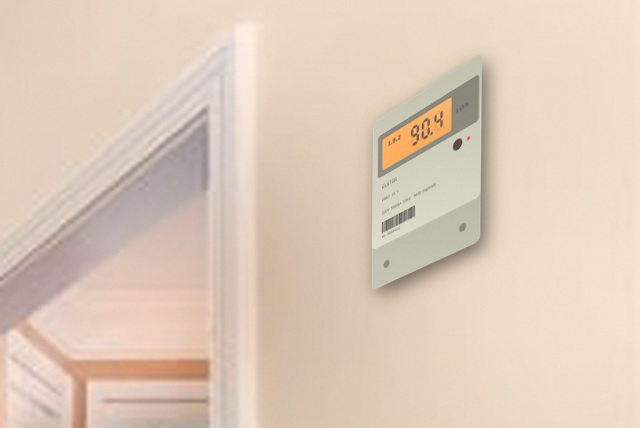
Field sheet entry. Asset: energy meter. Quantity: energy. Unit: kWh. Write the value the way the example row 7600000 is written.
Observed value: 90.4
